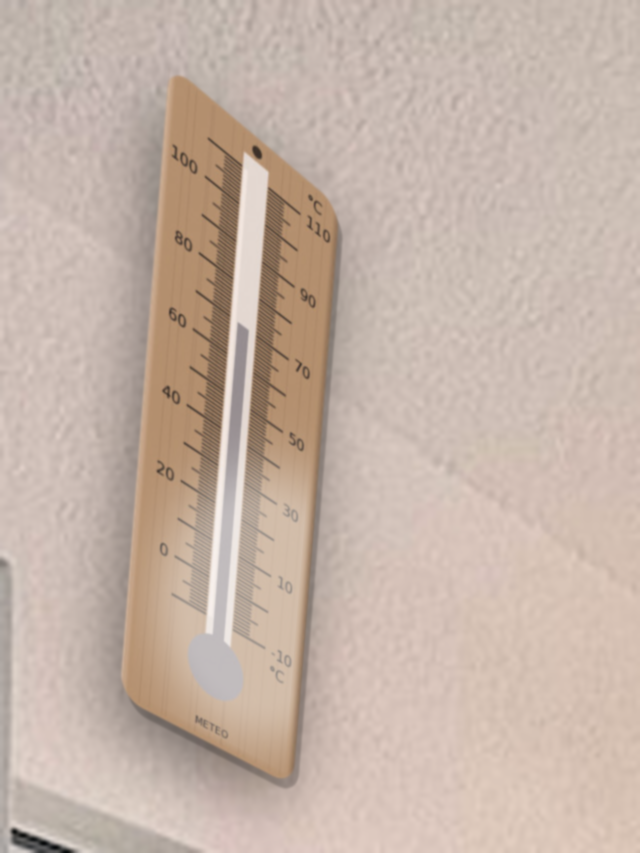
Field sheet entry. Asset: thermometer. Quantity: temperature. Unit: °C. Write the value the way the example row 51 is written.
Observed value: 70
